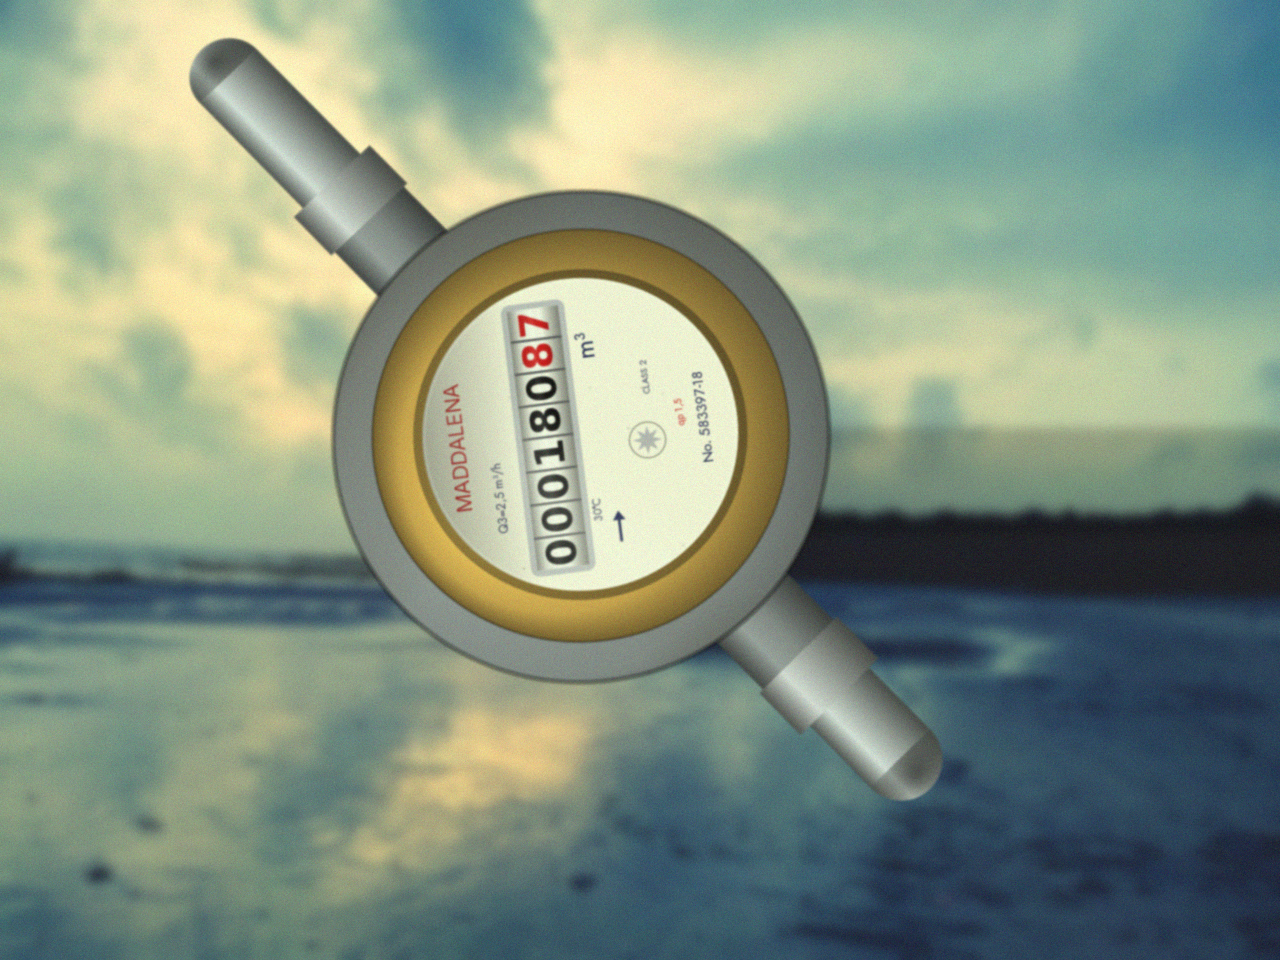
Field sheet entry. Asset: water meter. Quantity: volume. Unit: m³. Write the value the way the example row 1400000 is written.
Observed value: 180.87
